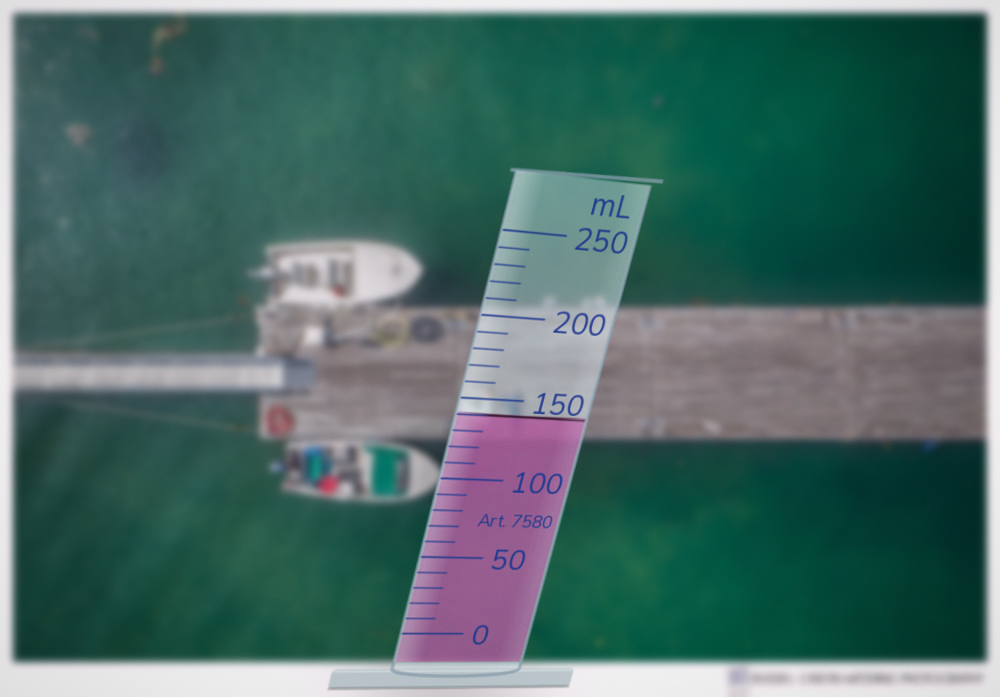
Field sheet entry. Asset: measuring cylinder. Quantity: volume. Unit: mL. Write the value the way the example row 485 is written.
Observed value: 140
